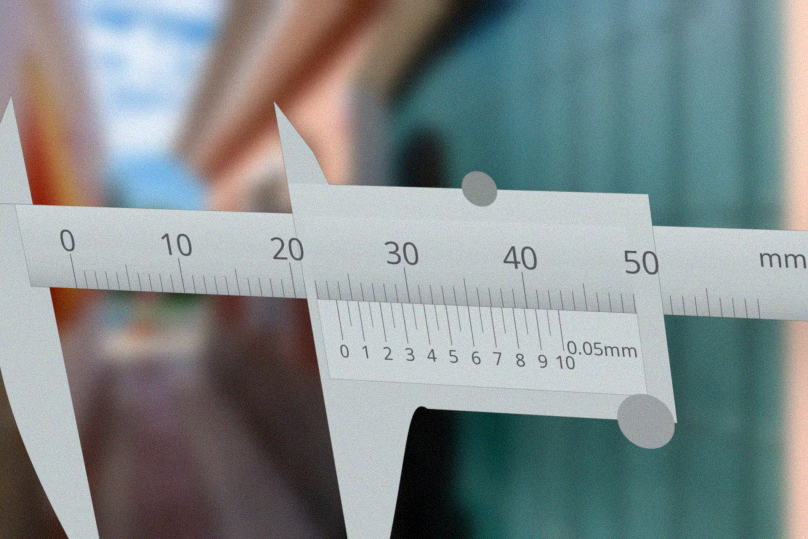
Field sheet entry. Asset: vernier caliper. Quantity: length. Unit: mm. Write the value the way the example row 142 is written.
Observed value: 23.6
